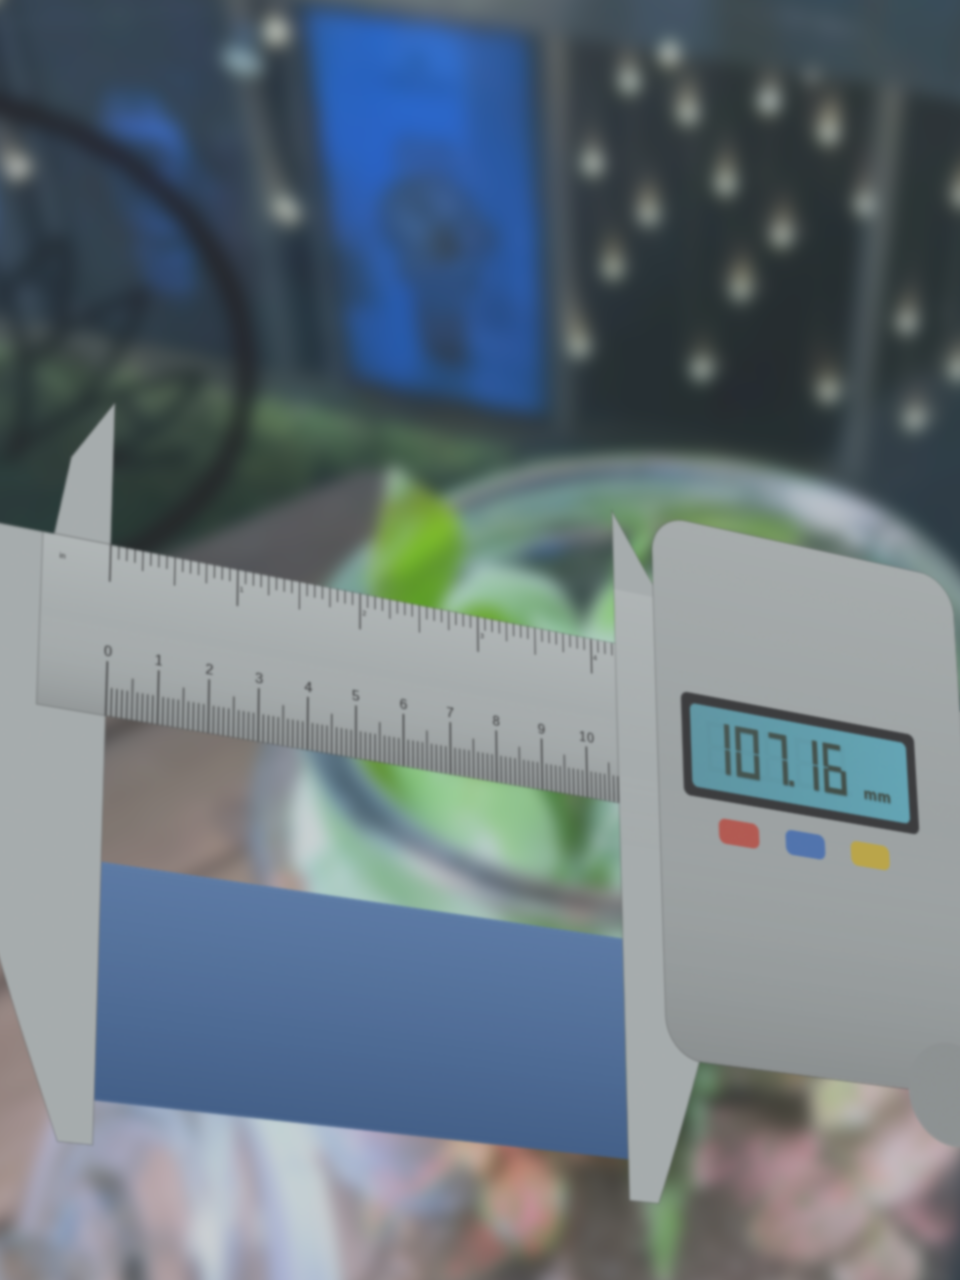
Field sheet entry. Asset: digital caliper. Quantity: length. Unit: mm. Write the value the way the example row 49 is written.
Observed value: 107.16
